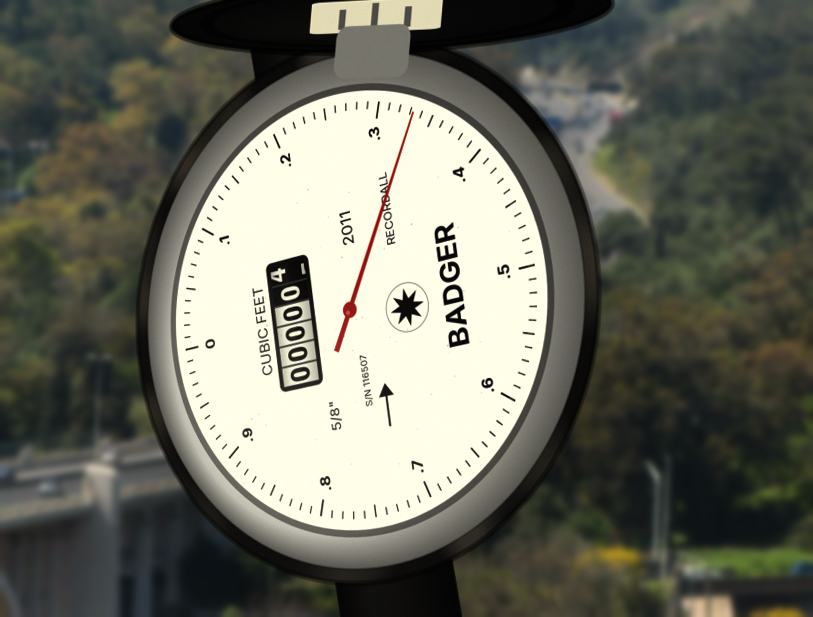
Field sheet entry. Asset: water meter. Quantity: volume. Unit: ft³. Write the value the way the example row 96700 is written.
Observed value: 4.33
